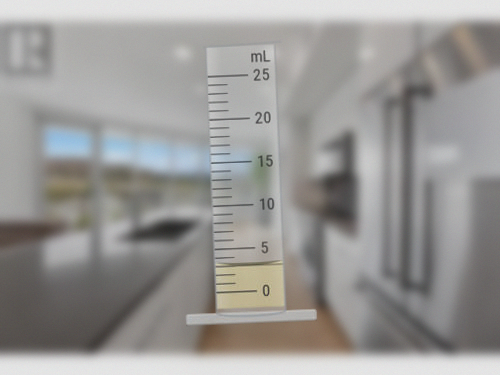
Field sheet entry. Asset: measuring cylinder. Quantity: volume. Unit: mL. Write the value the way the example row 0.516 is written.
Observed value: 3
